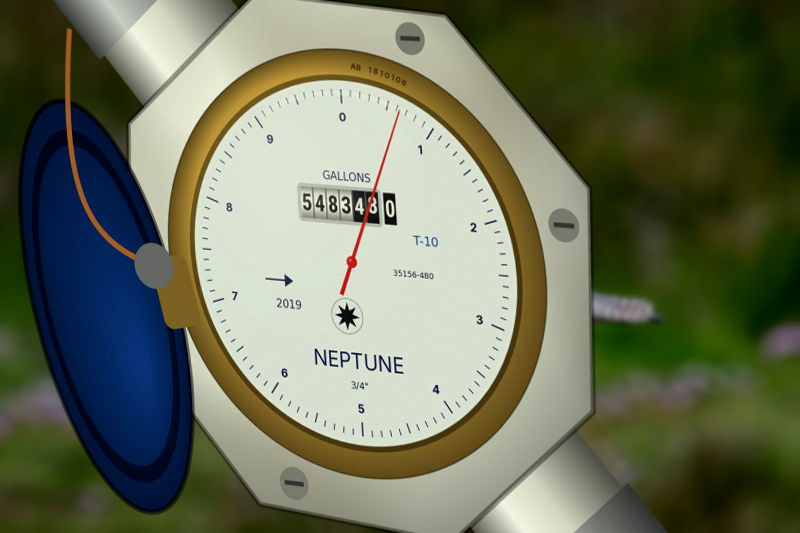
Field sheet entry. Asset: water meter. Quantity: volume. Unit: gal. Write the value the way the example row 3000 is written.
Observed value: 5483480.6
